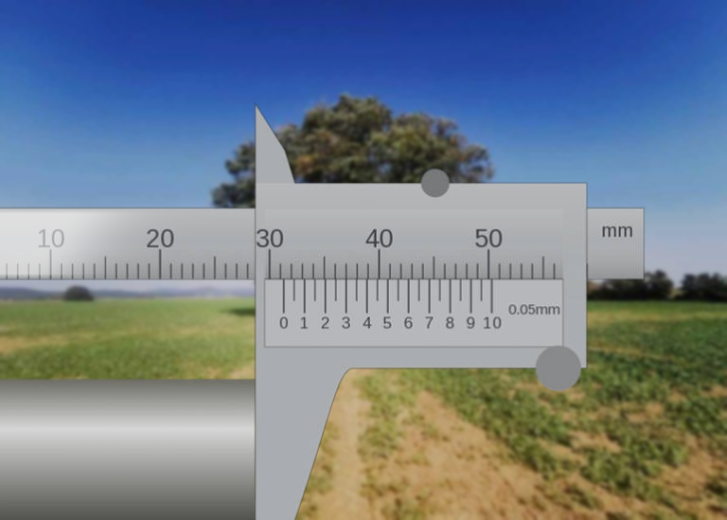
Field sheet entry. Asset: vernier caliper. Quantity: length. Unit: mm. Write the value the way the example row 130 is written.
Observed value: 31.3
